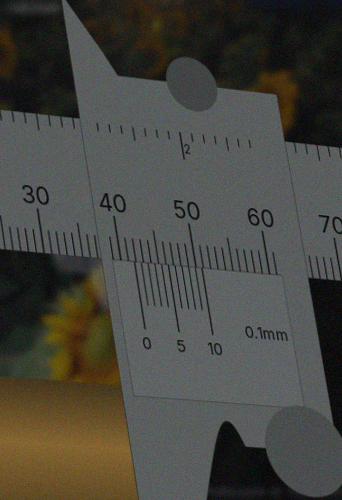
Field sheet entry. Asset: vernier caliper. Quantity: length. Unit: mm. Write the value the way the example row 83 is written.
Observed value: 41.8
